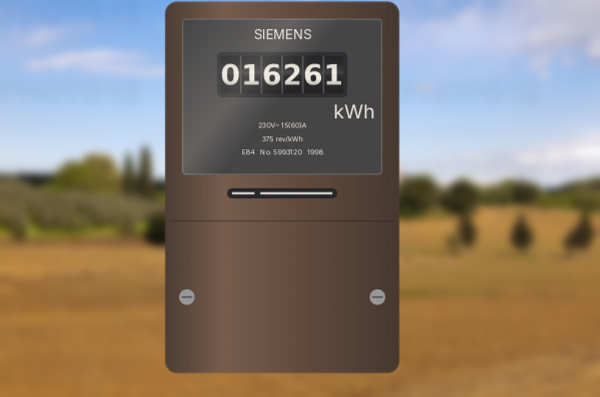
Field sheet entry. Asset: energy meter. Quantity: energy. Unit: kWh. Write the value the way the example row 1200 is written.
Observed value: 16261
